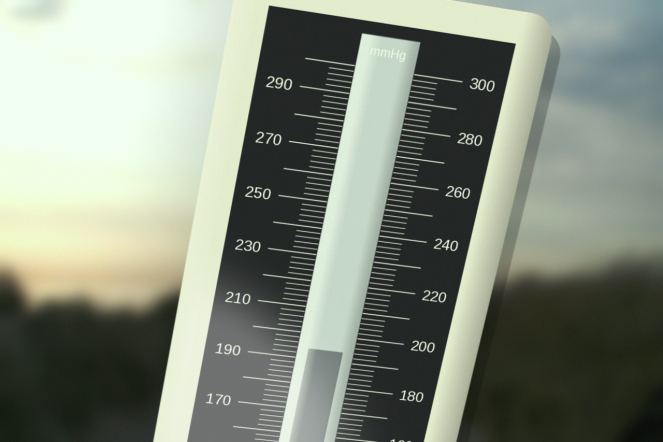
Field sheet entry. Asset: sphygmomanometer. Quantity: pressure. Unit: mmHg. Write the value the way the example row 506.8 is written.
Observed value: 194
